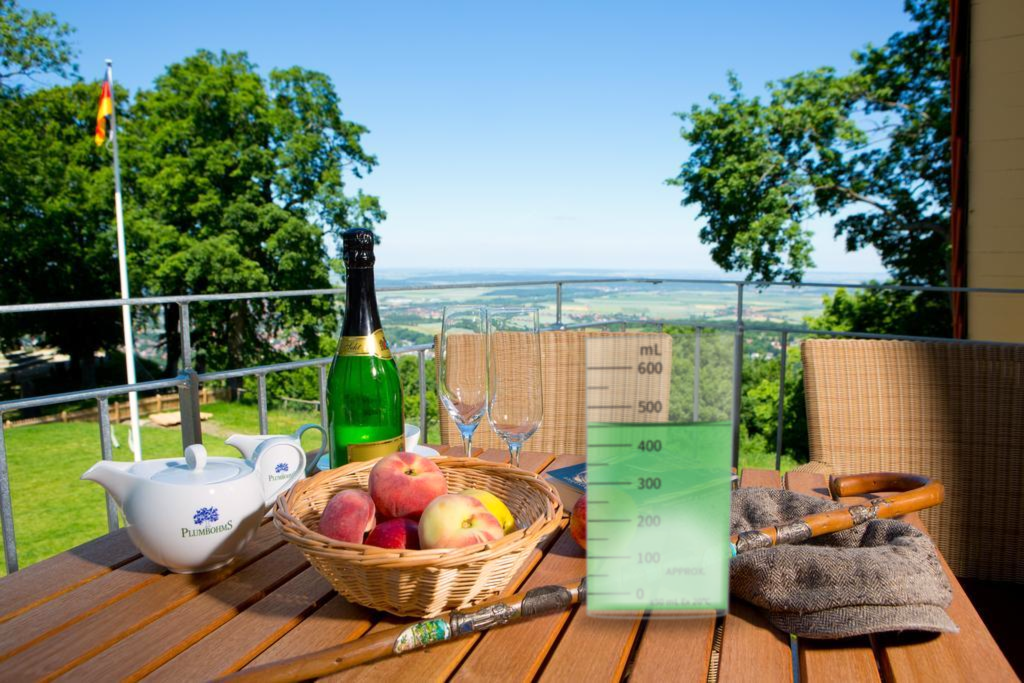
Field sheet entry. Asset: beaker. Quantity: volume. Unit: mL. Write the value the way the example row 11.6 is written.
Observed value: 450
